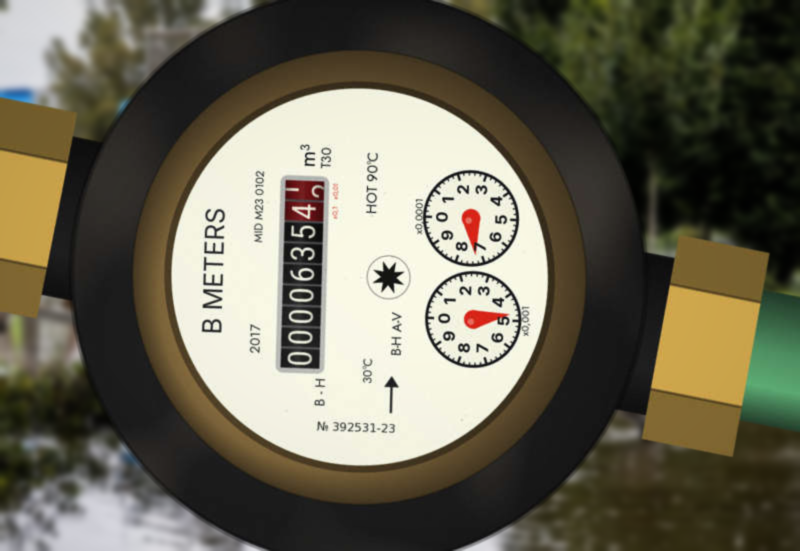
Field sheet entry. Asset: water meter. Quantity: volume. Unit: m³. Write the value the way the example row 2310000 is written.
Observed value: 635.4147
